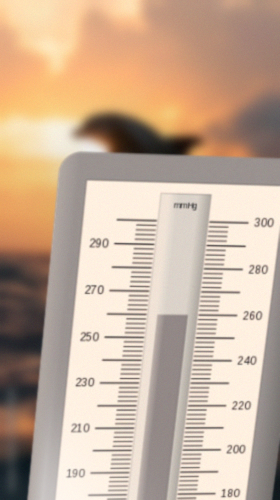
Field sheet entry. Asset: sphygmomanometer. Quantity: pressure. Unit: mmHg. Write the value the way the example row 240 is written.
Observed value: 260
